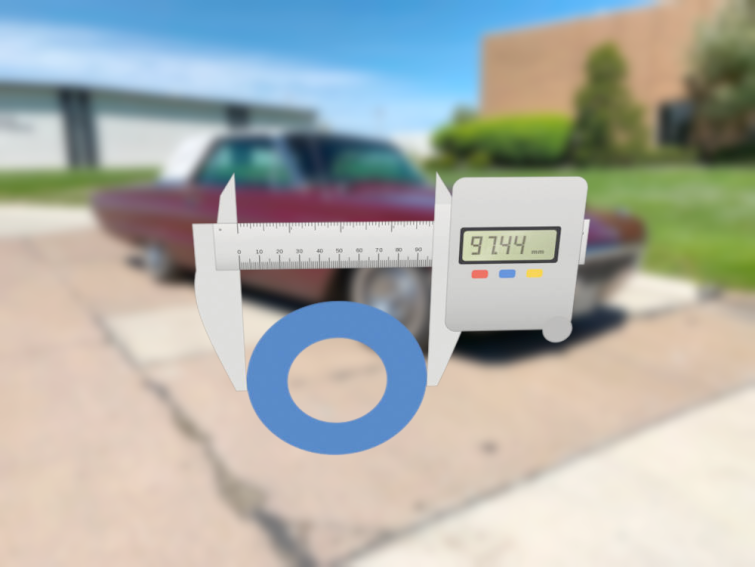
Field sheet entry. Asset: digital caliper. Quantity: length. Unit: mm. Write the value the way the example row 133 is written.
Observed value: 97.44
